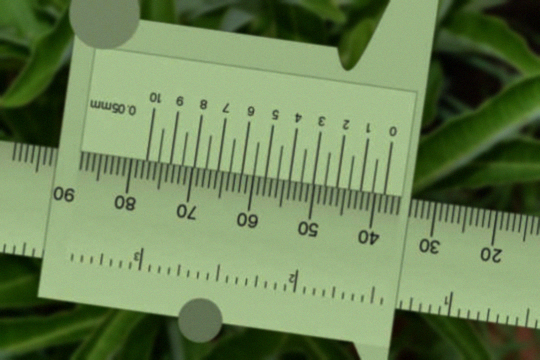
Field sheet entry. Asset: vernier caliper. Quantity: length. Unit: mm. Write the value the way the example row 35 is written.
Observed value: 38.5
